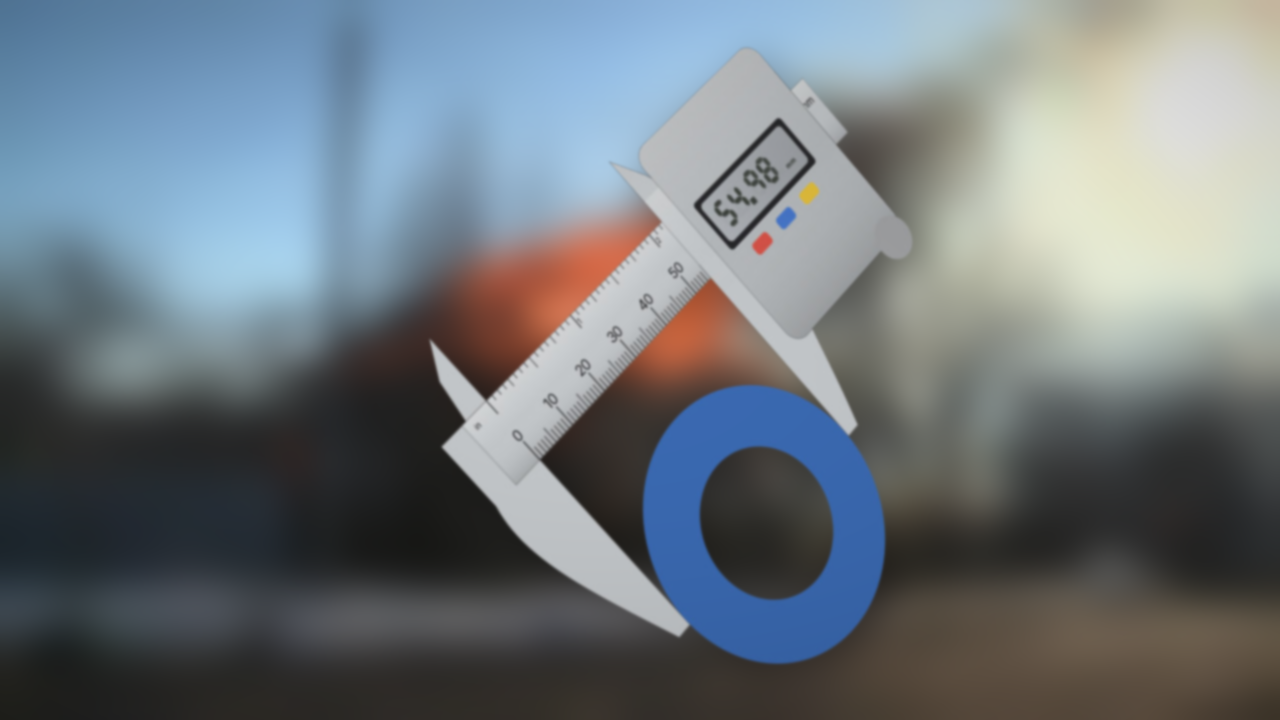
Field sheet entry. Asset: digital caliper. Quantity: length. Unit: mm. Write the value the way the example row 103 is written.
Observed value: 54.98
